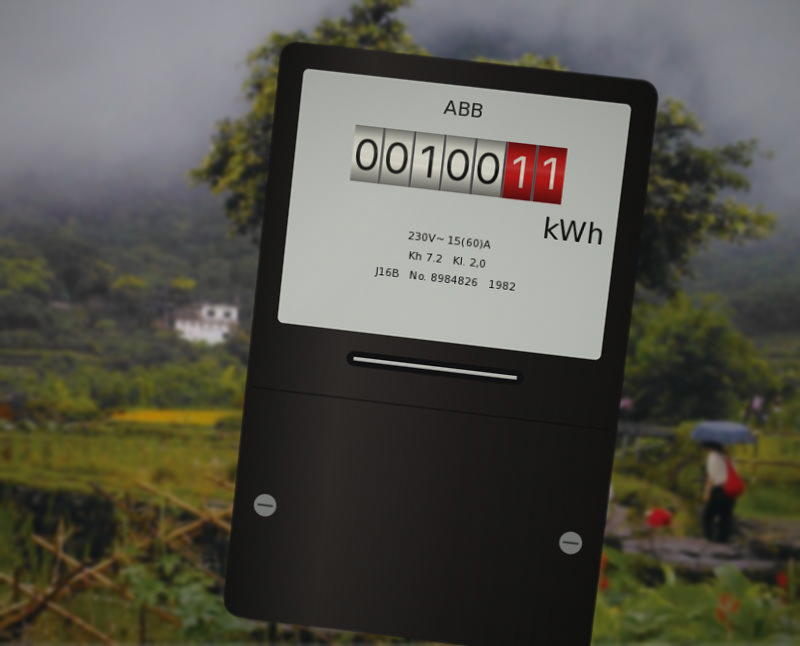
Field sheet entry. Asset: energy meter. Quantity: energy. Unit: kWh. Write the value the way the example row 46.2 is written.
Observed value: 100.11
